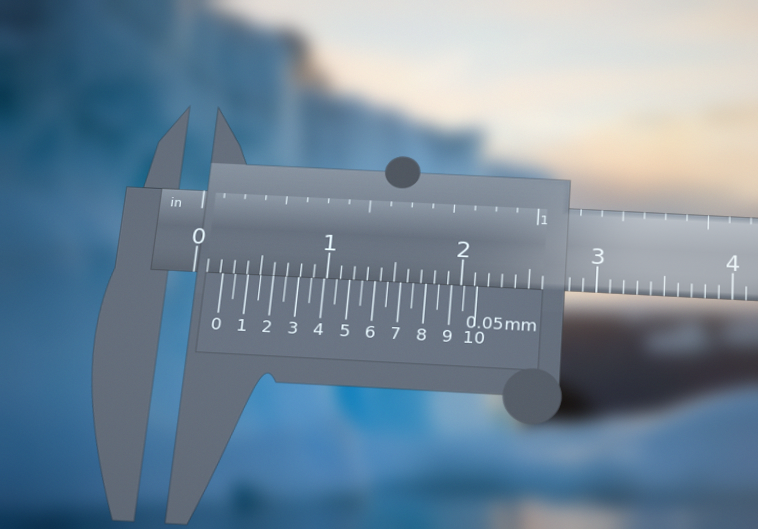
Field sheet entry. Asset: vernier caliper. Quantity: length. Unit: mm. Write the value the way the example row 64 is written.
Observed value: 2.2
